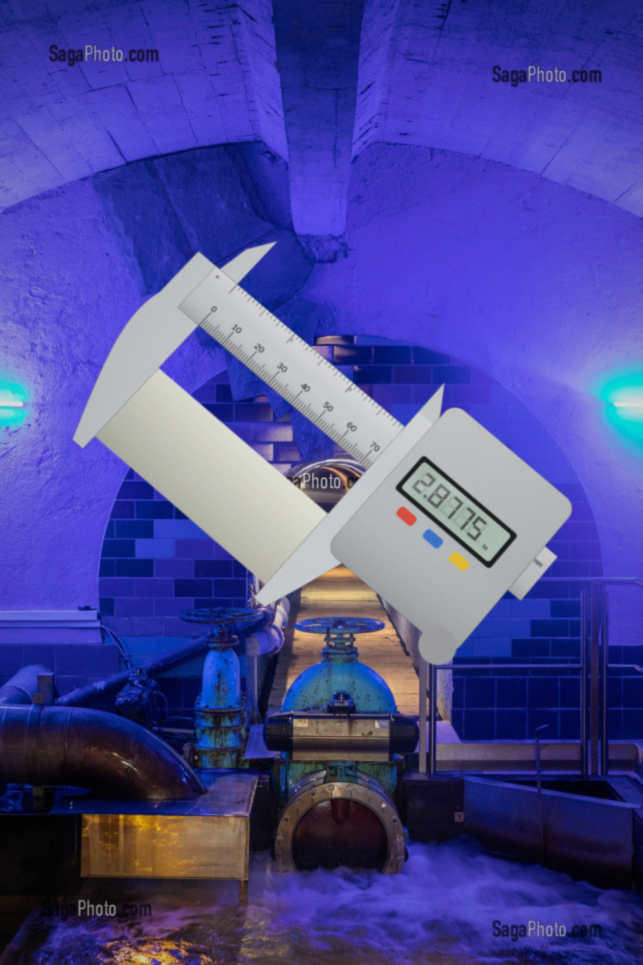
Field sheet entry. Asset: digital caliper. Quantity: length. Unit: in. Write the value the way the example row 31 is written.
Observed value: 2.8775
